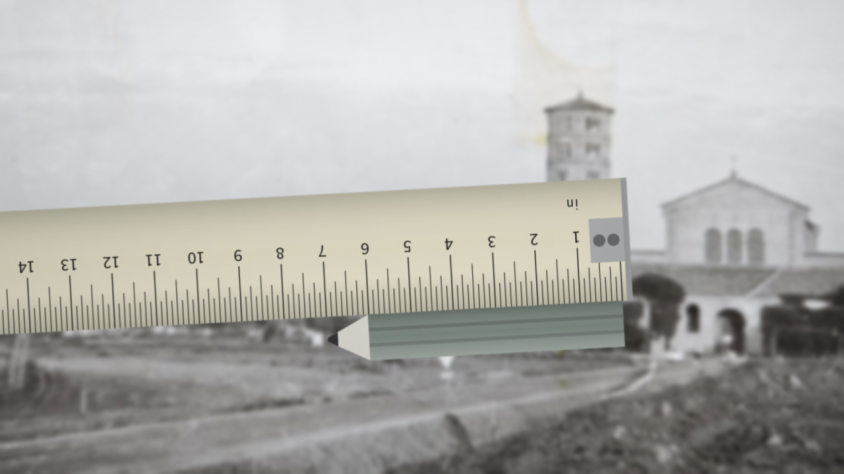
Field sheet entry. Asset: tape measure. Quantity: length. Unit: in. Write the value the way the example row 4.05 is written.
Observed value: 7
